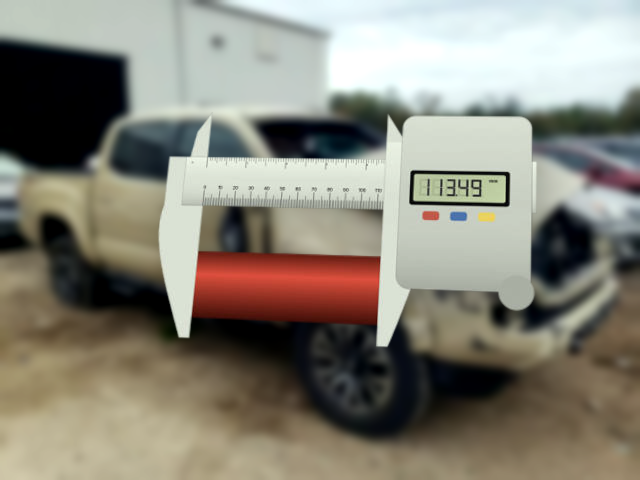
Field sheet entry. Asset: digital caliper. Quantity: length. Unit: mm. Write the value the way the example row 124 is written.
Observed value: 113.49
